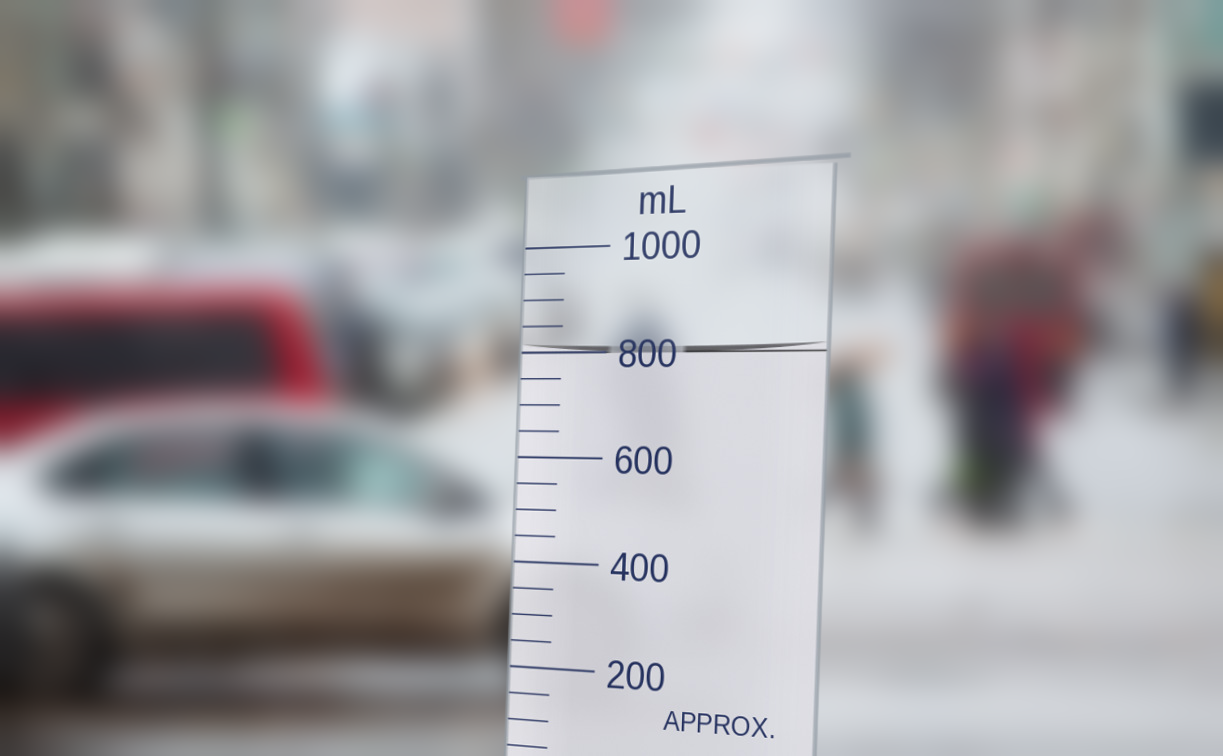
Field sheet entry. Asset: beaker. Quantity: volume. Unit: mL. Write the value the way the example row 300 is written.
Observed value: 800
